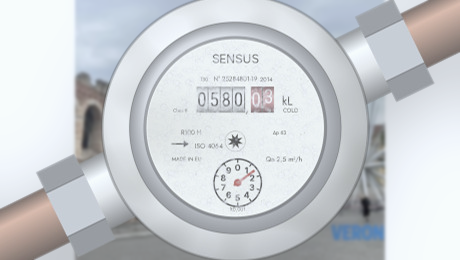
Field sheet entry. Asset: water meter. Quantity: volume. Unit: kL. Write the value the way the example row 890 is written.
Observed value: 580.031
